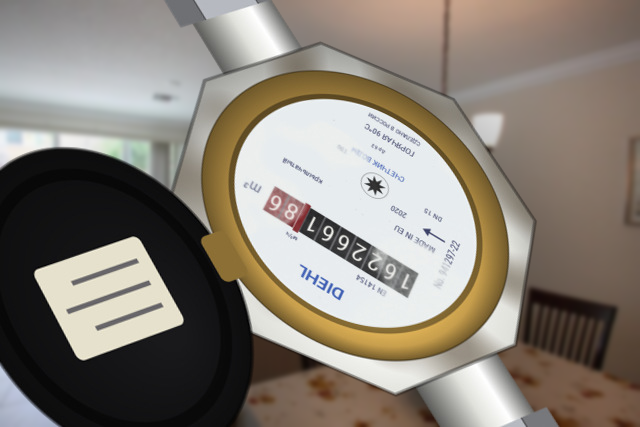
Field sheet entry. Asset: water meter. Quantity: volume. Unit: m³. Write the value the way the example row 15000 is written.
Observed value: 1622661.86
